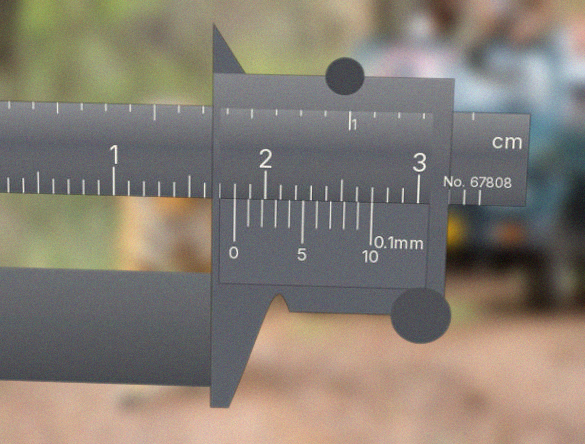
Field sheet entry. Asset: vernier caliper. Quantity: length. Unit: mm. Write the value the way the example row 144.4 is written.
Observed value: 18.0
